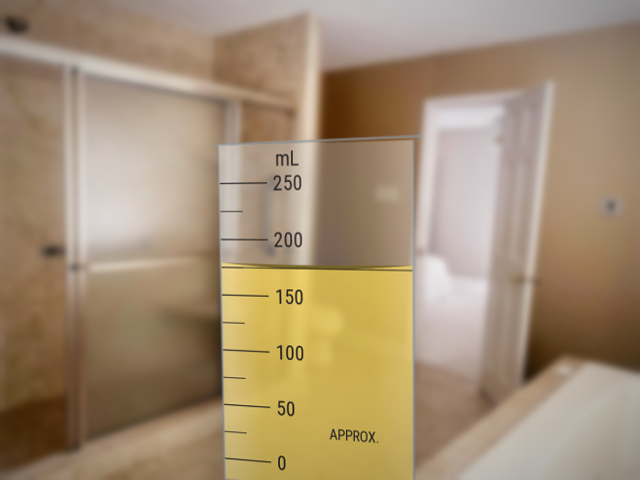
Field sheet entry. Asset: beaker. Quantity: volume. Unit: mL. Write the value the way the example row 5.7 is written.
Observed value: 175
